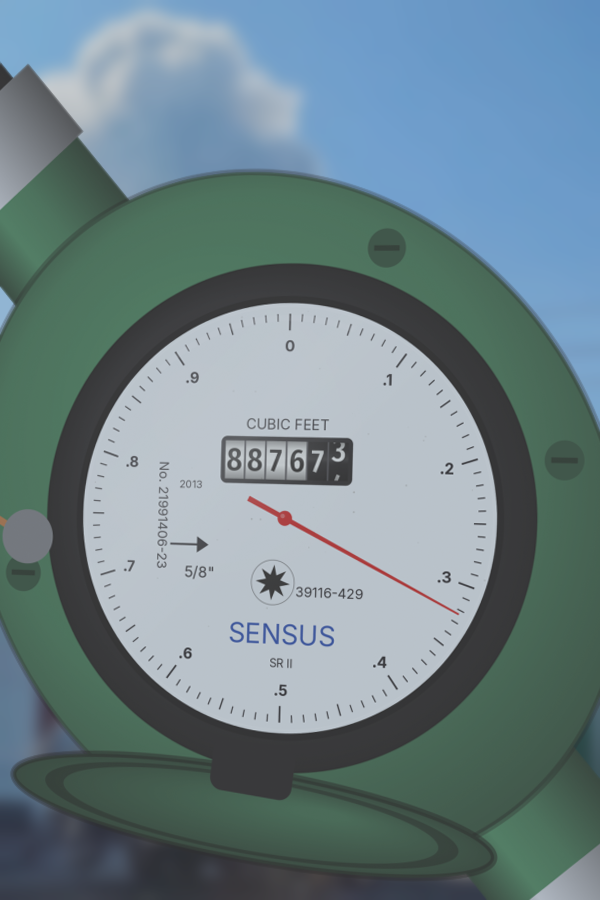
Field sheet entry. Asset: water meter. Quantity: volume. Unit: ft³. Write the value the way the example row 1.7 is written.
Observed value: 887673.32
